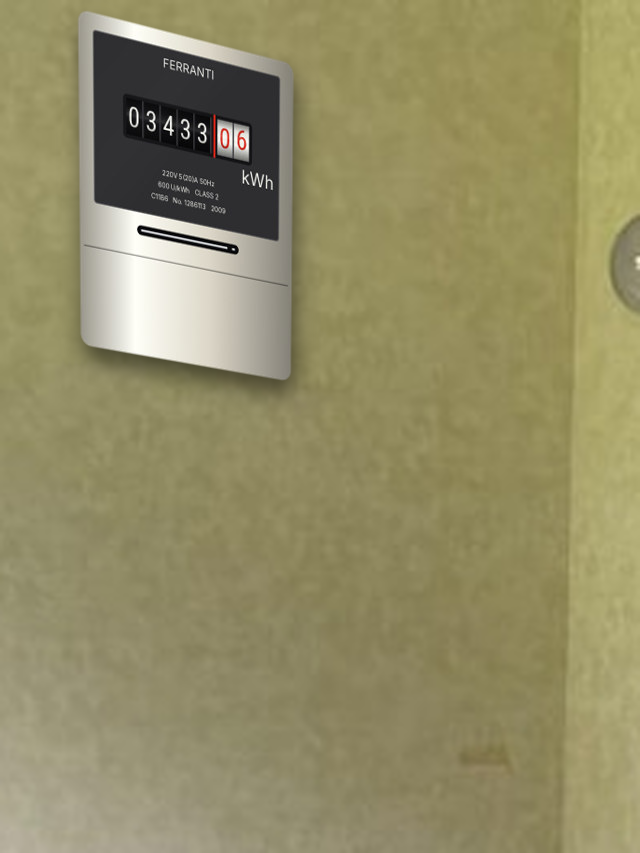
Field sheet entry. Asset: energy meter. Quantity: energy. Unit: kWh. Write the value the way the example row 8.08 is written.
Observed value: 3433.06
